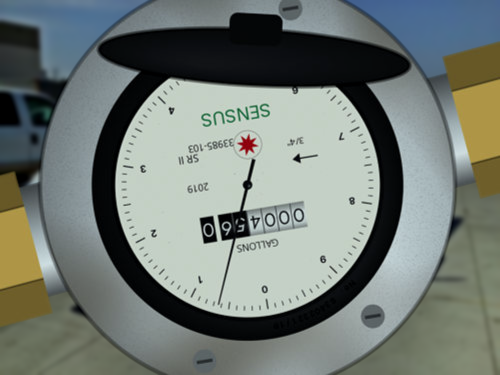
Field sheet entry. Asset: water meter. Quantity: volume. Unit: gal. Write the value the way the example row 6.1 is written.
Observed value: 4560.6
